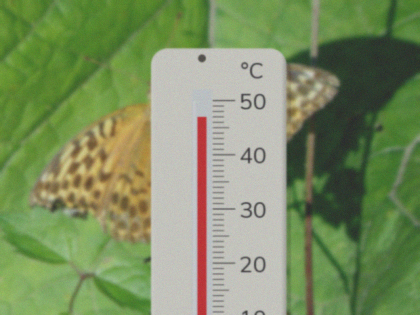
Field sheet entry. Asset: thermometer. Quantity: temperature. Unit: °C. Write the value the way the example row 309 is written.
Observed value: 47
